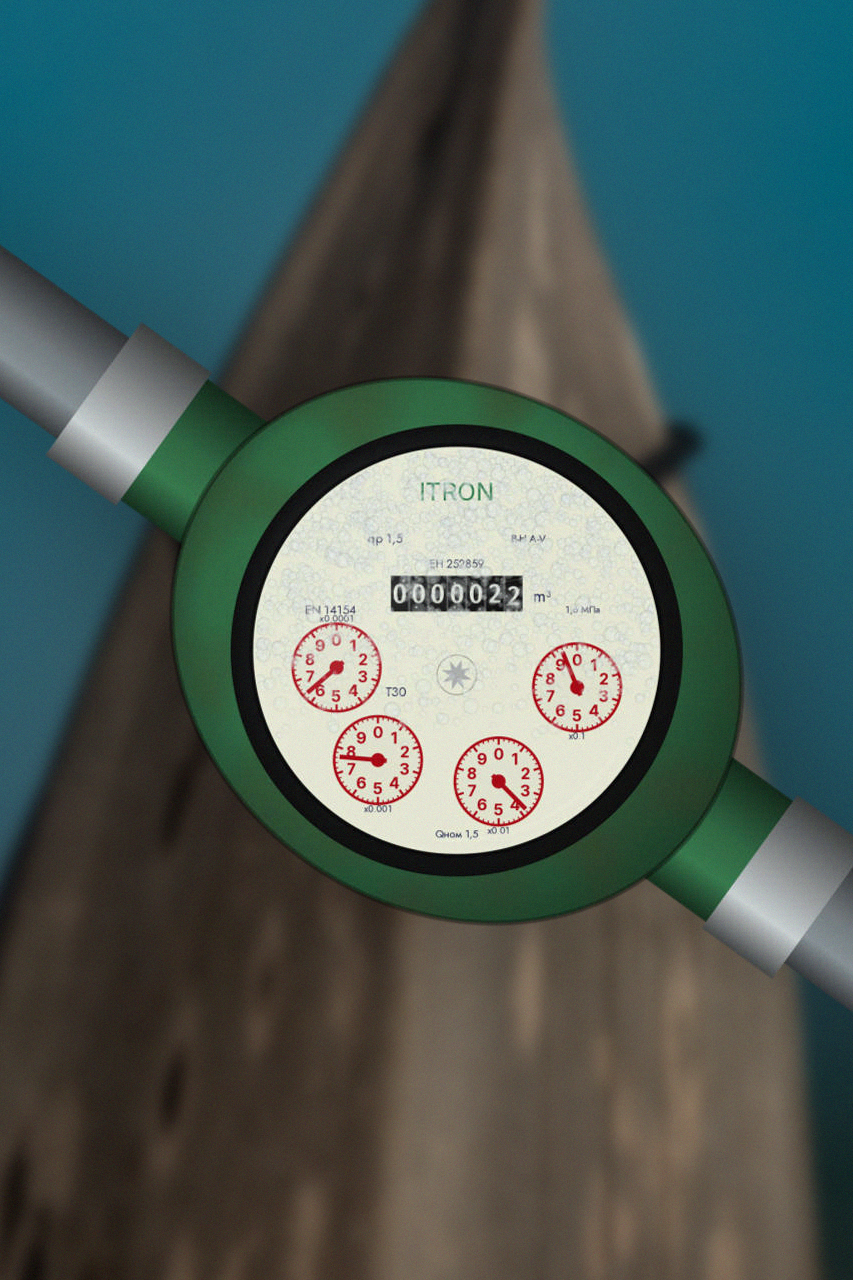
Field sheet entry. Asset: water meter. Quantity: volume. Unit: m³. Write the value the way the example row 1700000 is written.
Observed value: 21.9376
